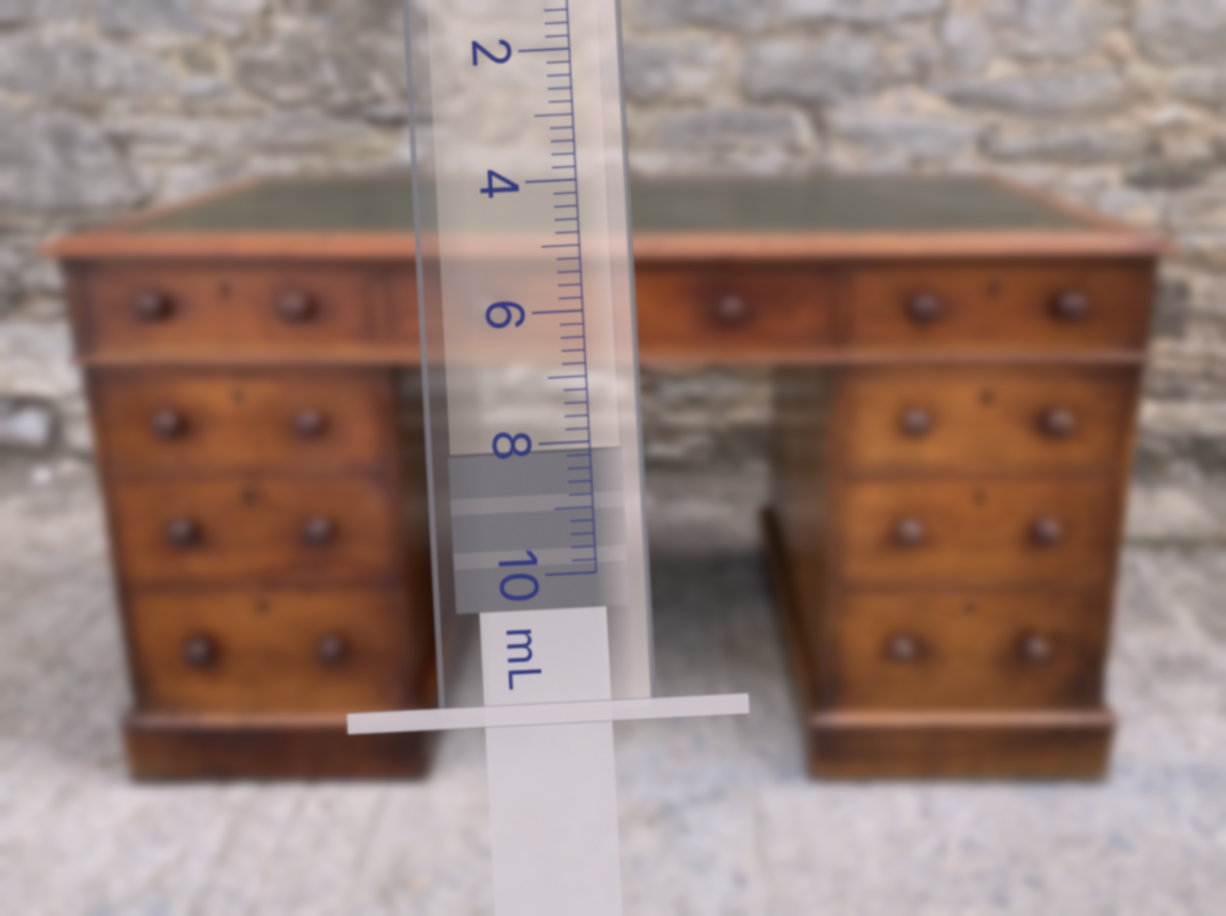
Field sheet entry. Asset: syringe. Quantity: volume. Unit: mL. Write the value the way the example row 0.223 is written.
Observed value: 8.1
